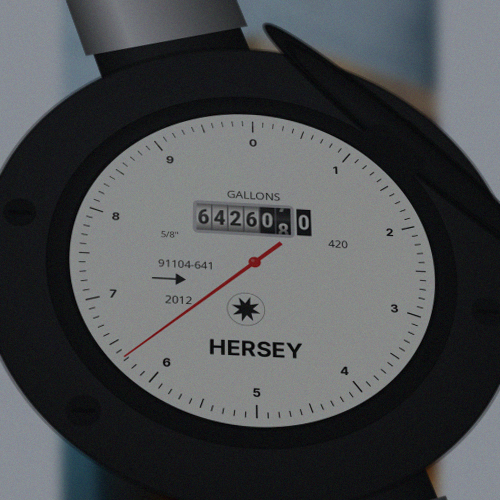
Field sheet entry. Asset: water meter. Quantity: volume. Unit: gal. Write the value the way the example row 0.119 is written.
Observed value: 6426076.3
